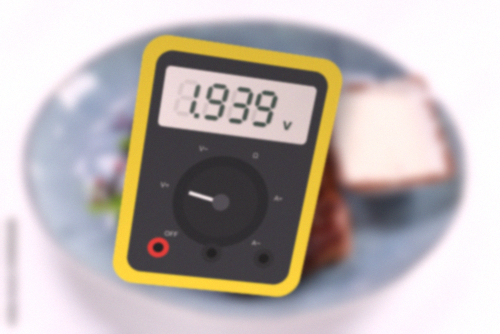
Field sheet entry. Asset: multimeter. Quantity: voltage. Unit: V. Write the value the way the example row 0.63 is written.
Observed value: 1.939
